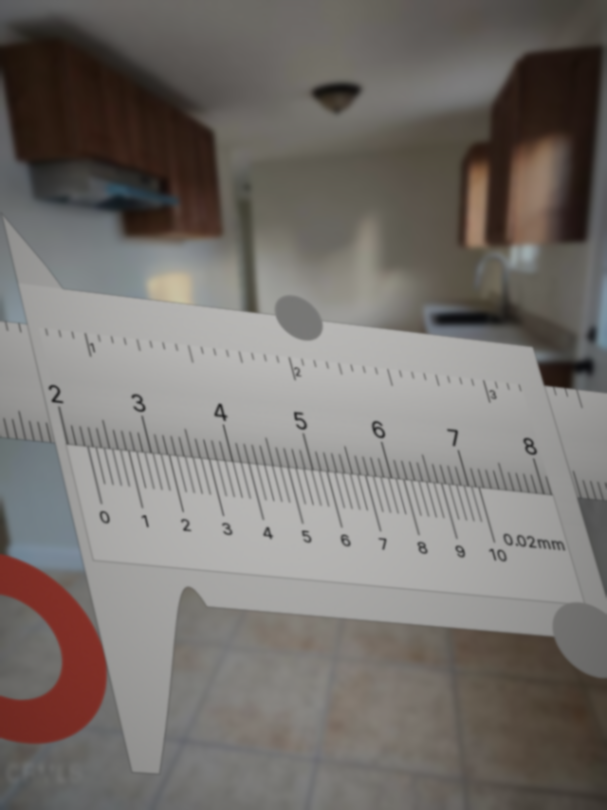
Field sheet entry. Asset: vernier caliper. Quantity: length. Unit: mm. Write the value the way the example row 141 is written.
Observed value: 22.4
